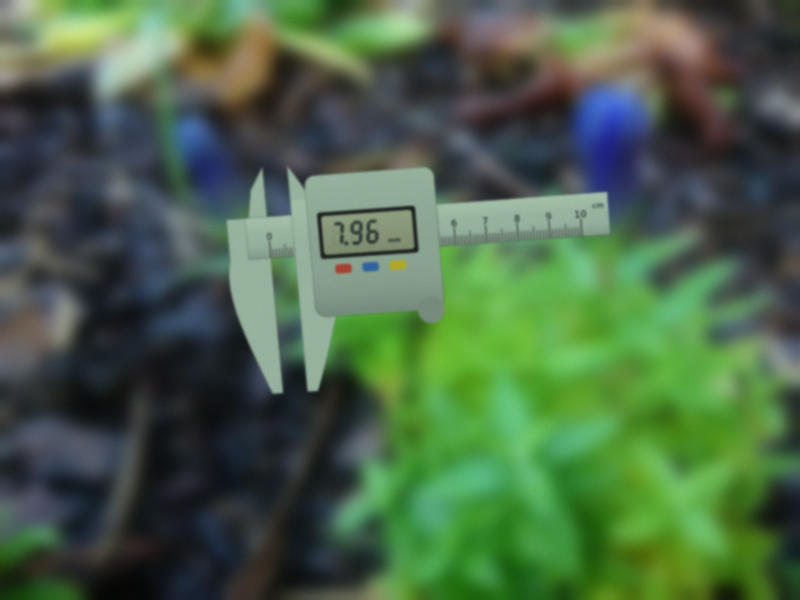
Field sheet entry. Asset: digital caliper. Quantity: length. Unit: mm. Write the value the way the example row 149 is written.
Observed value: 7.96
